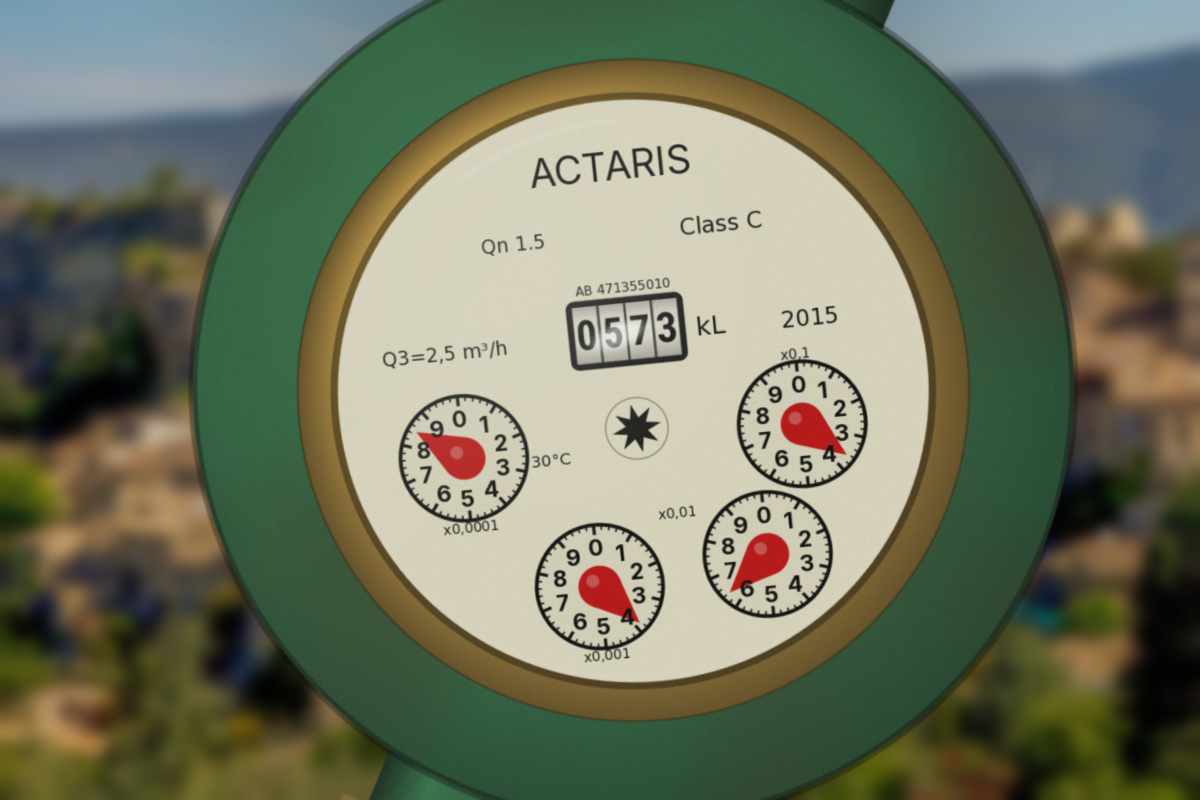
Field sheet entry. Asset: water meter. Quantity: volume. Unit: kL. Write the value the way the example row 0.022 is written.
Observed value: 573.3638
